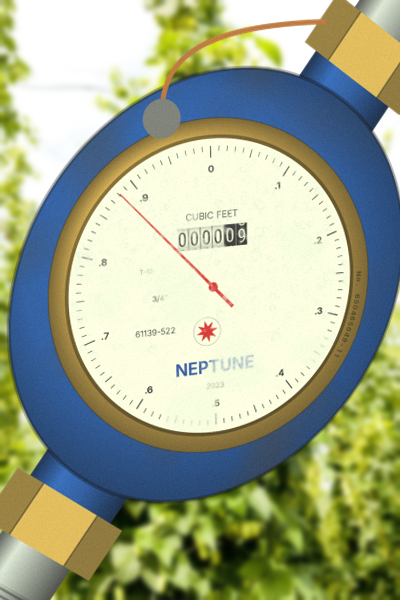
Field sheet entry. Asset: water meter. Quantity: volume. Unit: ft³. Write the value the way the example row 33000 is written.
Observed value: 8.88
